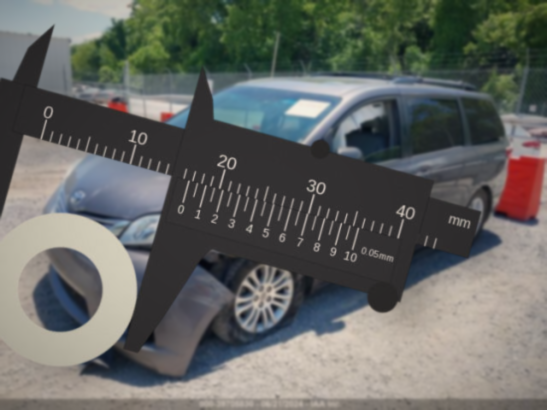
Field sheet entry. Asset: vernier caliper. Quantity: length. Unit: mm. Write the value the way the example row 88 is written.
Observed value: 16.6
